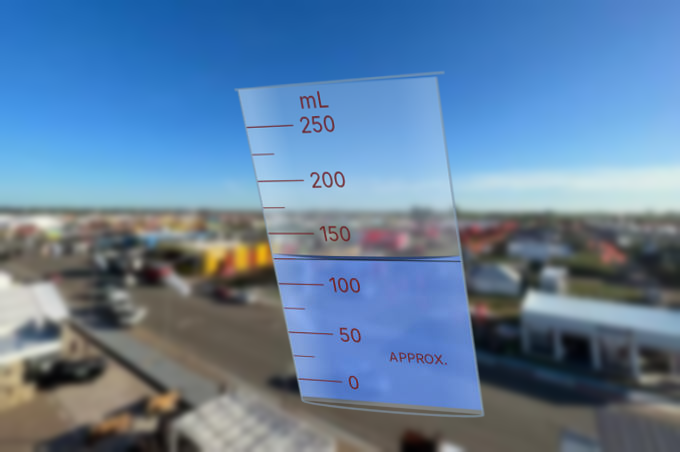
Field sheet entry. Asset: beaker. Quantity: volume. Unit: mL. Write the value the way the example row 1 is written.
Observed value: 125
